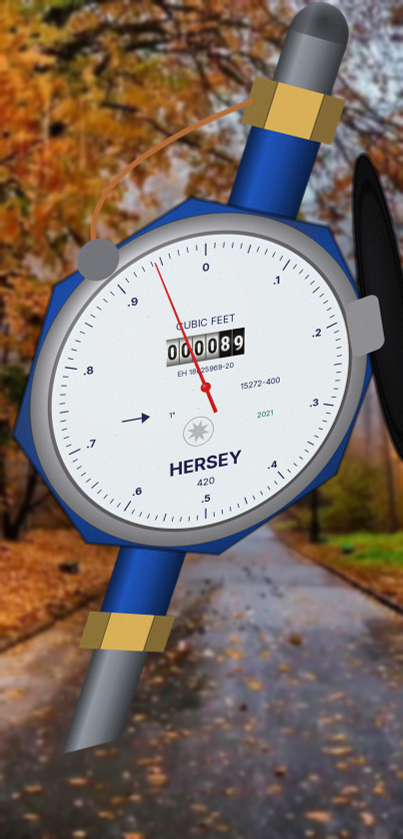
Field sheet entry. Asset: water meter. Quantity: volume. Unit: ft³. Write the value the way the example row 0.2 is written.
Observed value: 88.94
